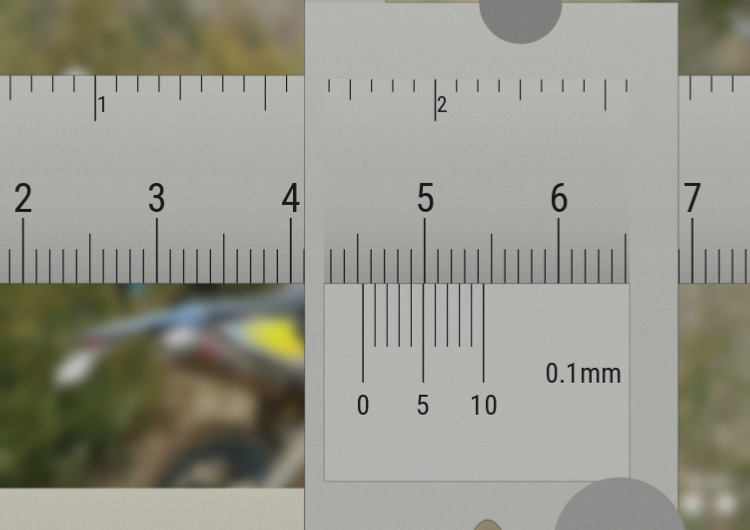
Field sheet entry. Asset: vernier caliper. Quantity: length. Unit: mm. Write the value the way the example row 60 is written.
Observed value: 45.4
